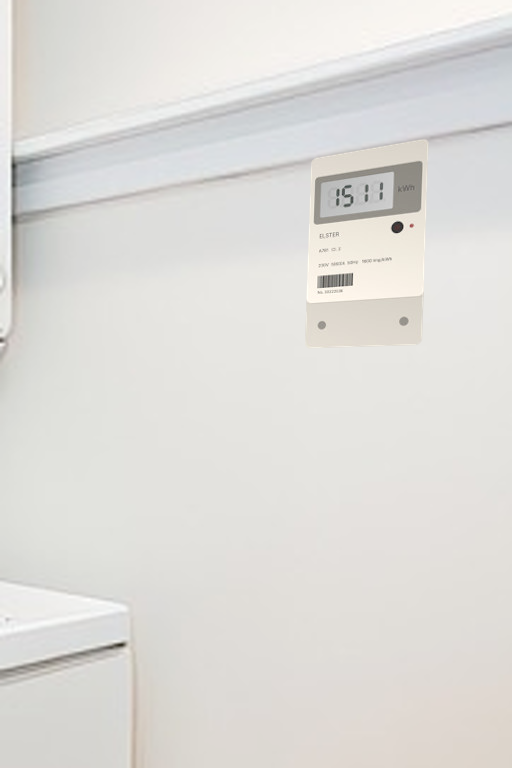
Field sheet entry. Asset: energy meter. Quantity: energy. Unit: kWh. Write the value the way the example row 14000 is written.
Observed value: 1511
